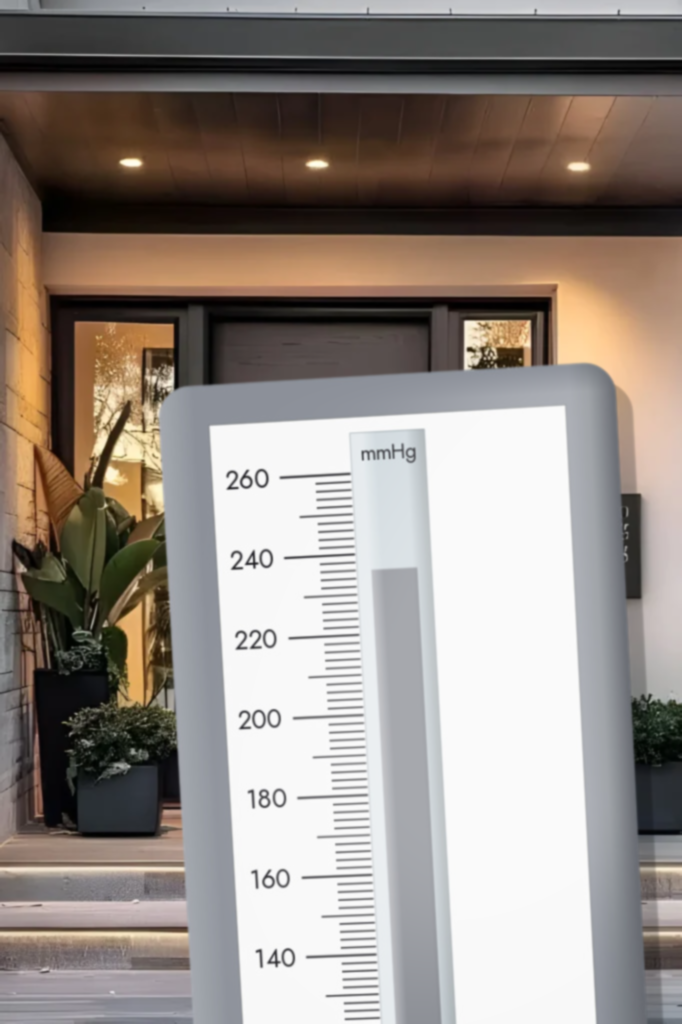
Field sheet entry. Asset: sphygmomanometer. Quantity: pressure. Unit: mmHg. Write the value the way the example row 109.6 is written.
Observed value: 236
